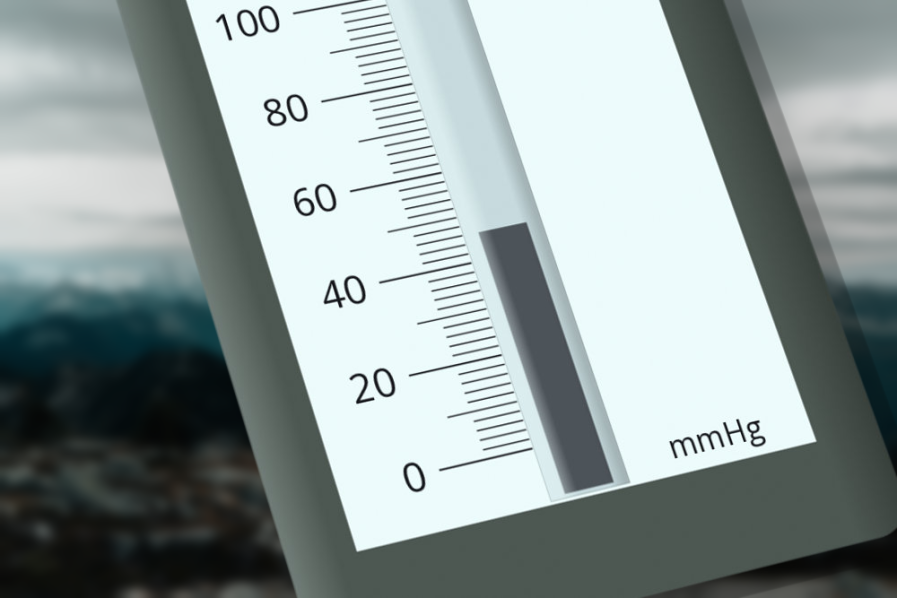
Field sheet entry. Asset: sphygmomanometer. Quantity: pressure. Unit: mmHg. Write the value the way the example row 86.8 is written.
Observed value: 46
